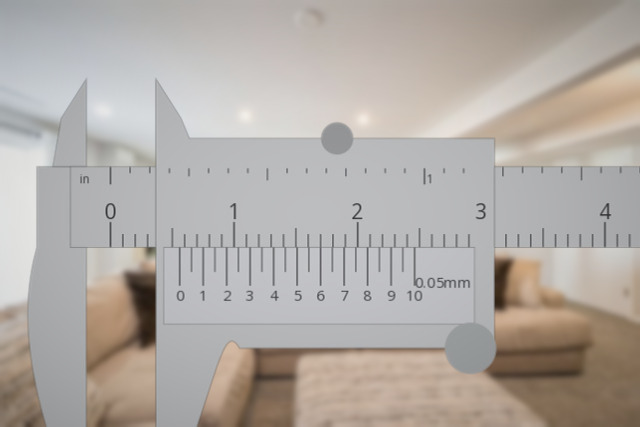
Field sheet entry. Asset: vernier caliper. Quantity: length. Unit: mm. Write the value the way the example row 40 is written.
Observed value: 5.6
